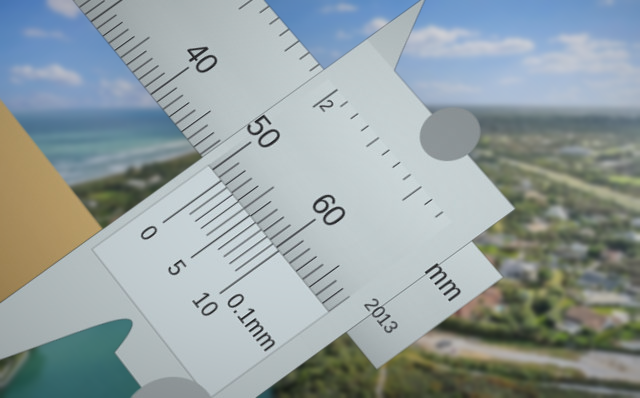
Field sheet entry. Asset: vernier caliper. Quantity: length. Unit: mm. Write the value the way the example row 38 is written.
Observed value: 51.4
